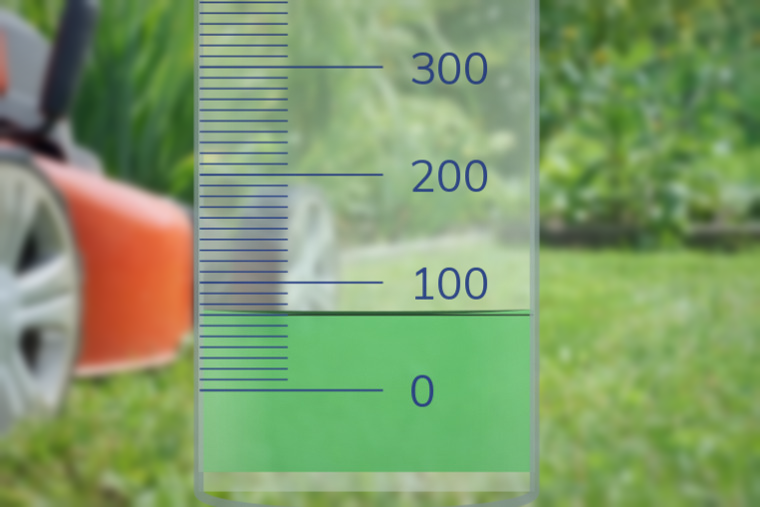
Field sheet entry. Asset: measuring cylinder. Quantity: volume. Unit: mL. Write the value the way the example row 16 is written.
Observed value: 70
